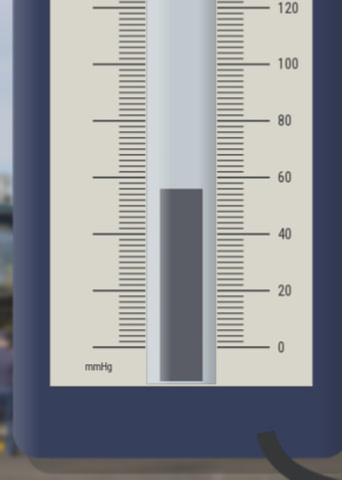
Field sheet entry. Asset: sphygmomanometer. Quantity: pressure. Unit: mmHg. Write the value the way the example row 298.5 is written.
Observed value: 56
